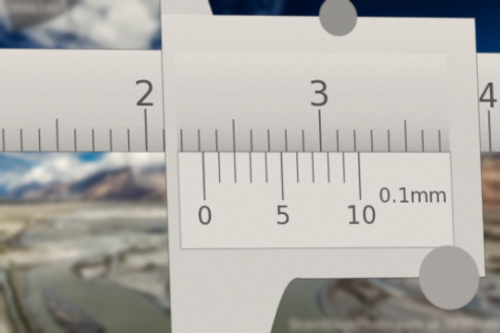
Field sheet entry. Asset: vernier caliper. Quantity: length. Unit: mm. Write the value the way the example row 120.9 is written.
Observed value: 23.2
